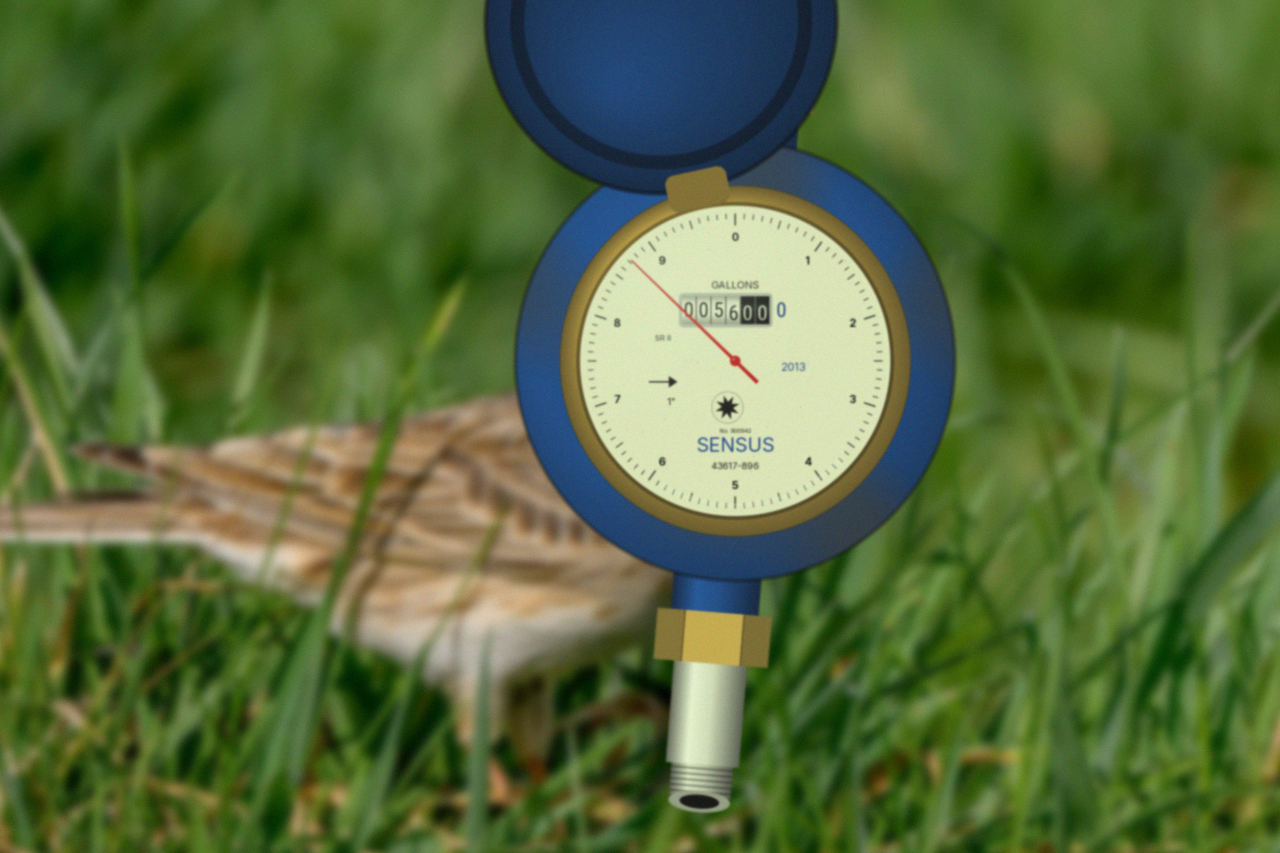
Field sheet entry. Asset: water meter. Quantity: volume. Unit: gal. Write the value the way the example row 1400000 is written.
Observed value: 55998.7
